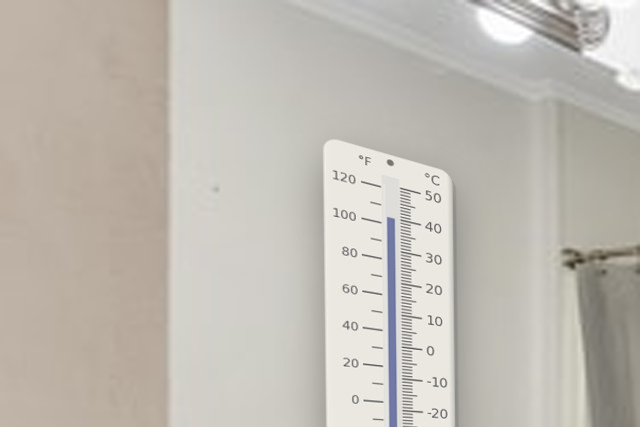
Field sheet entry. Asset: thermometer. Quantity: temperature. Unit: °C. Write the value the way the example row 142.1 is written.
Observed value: 40
